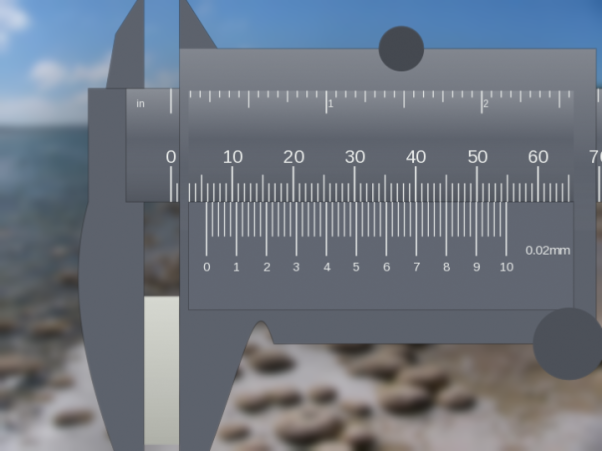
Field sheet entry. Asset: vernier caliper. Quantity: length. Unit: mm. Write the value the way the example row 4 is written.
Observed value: 5.8
